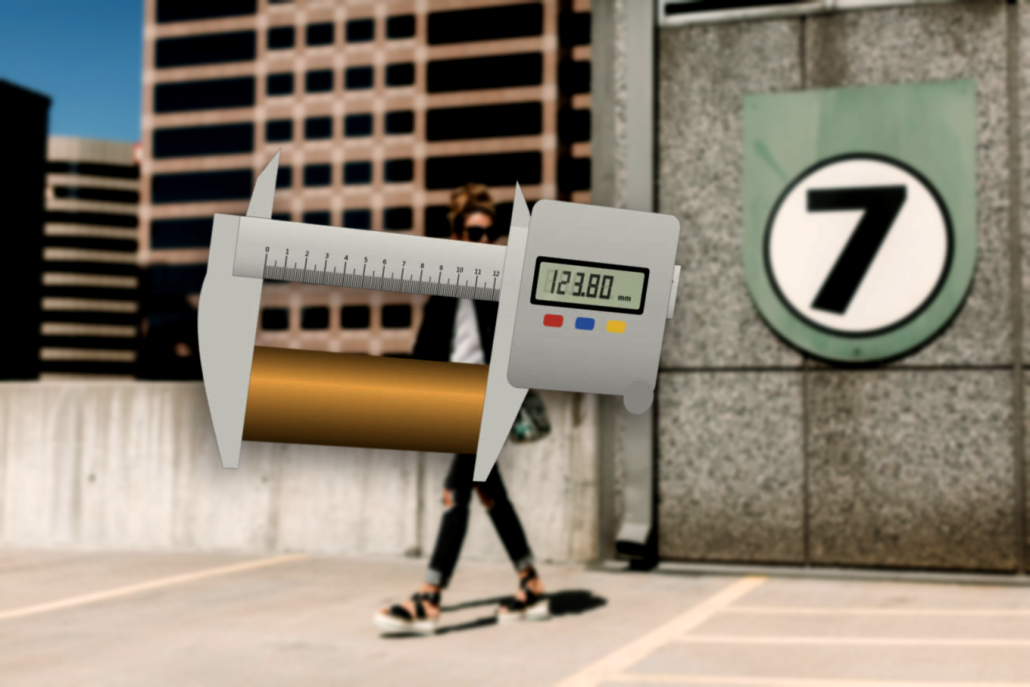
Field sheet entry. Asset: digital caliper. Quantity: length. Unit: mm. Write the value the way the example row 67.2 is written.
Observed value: 123.80
